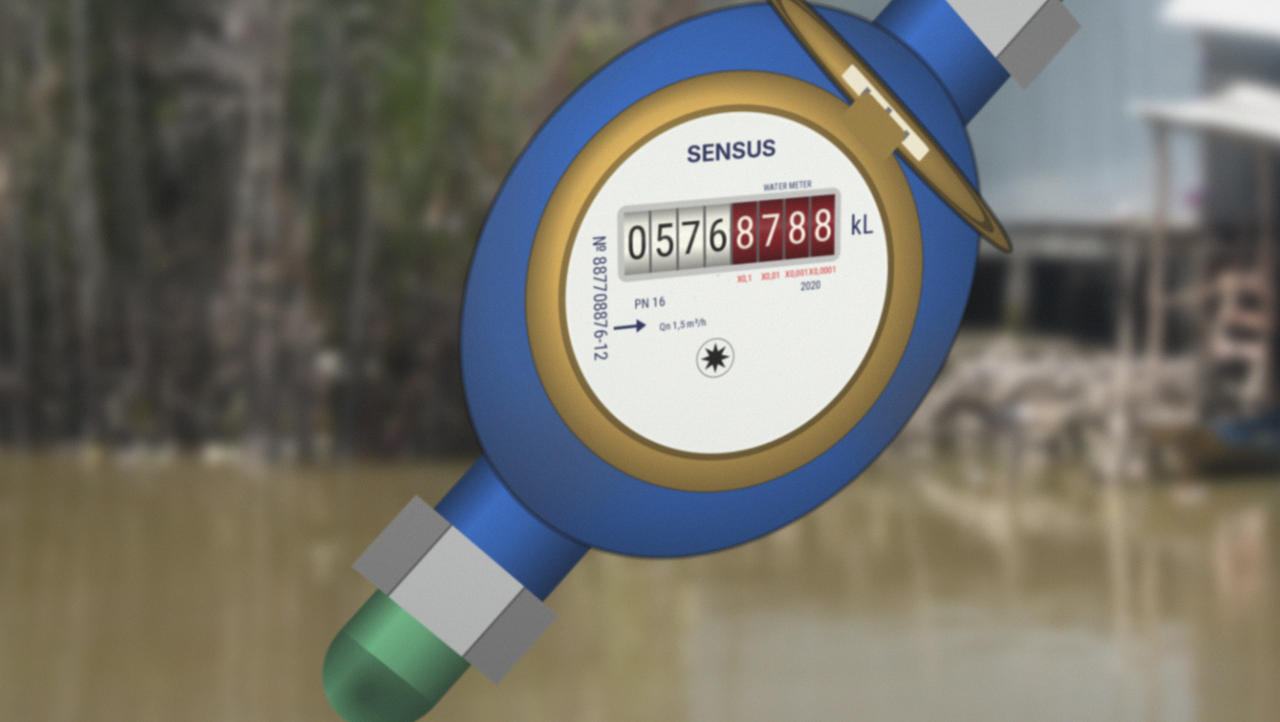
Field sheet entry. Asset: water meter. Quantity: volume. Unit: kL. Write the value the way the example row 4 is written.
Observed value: 576.8788
